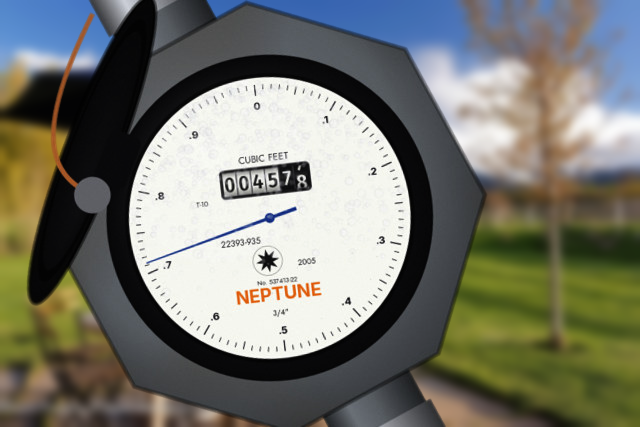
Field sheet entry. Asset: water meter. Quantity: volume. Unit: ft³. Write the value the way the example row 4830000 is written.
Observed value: 4577.71
